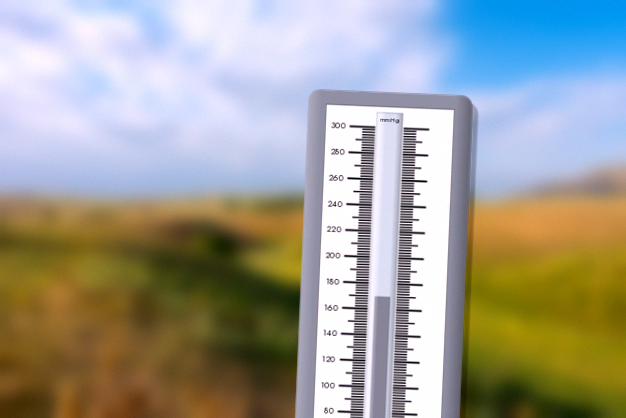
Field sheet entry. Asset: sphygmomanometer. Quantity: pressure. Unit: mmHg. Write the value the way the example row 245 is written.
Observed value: 170
